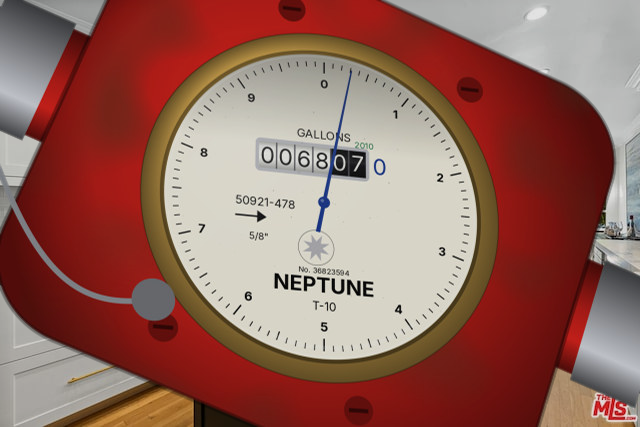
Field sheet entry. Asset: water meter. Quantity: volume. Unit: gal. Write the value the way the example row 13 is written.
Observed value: 68070.3
